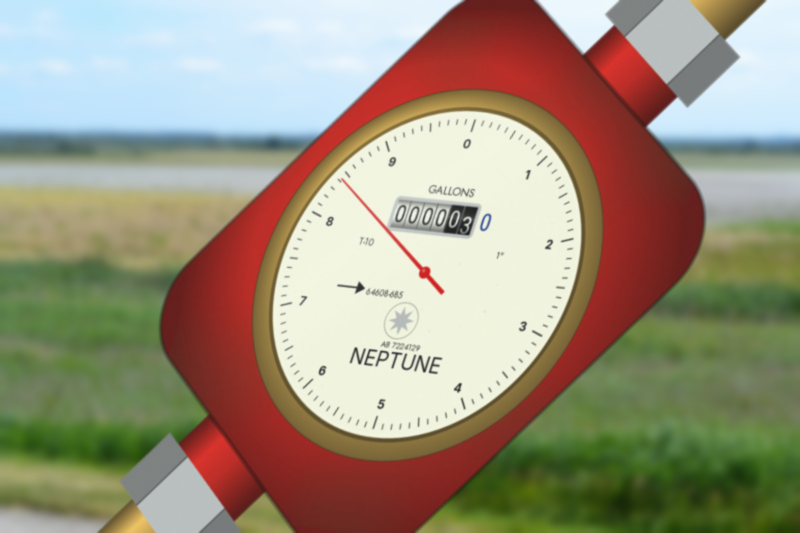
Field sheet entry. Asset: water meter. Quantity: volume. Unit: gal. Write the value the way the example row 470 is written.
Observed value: 28.4
